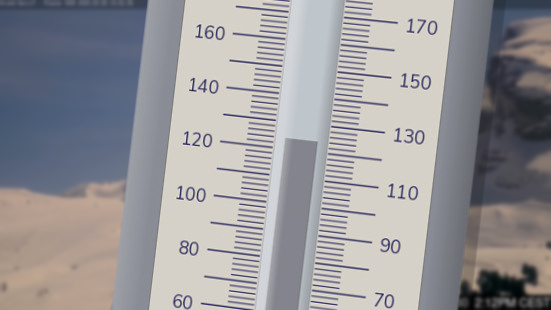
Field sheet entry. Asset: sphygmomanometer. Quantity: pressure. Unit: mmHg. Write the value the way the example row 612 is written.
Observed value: 124
